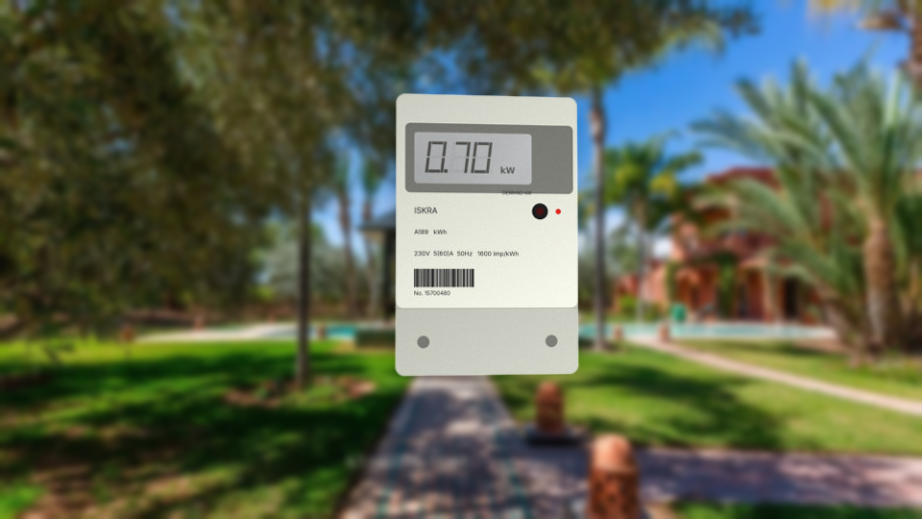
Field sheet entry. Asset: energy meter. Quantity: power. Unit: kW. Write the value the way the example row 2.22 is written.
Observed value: 0.70
